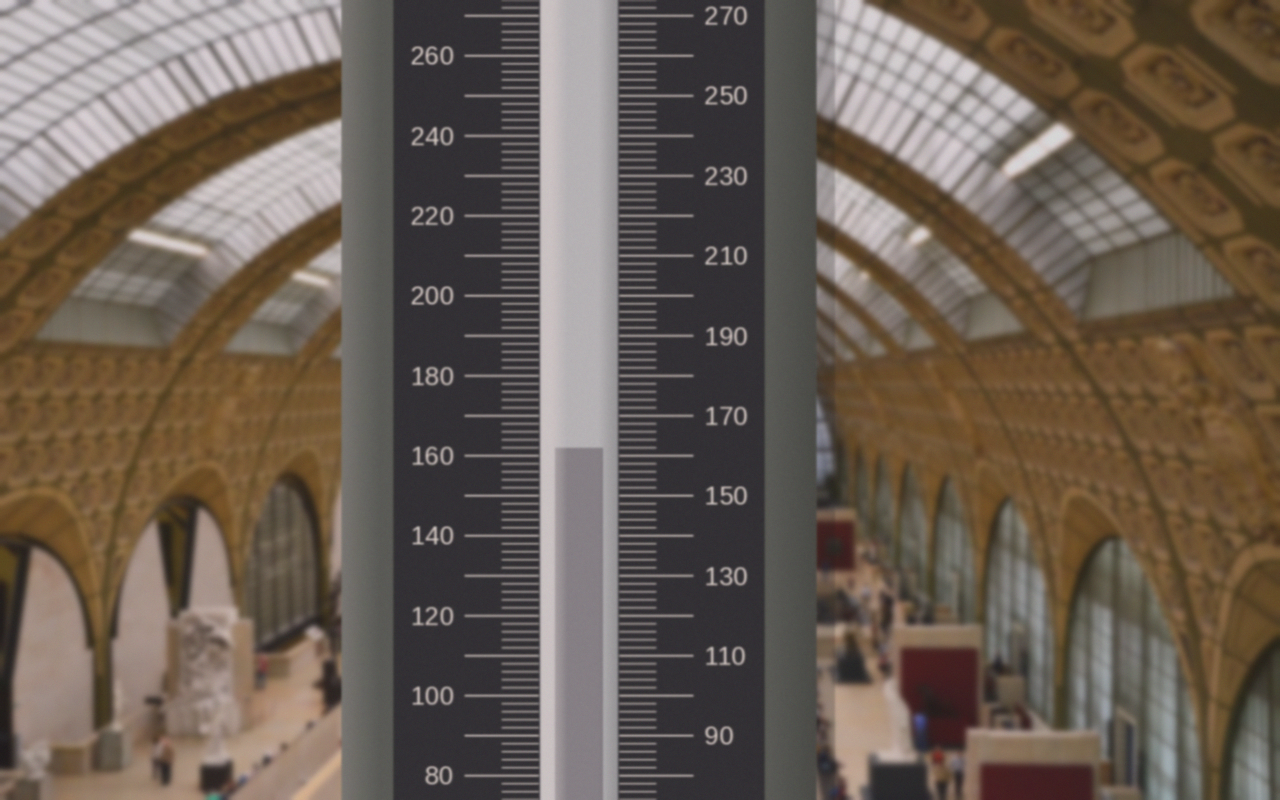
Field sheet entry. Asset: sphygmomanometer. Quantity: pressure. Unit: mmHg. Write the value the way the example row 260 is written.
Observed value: 162
